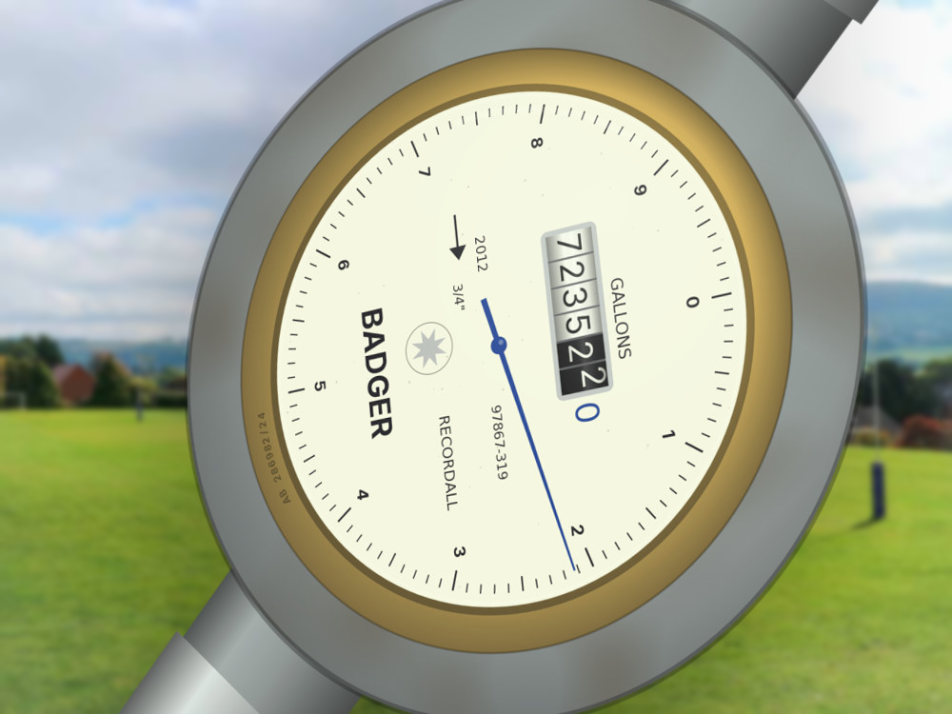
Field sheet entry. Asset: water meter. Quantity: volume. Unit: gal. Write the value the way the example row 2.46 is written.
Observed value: 7235222.1
